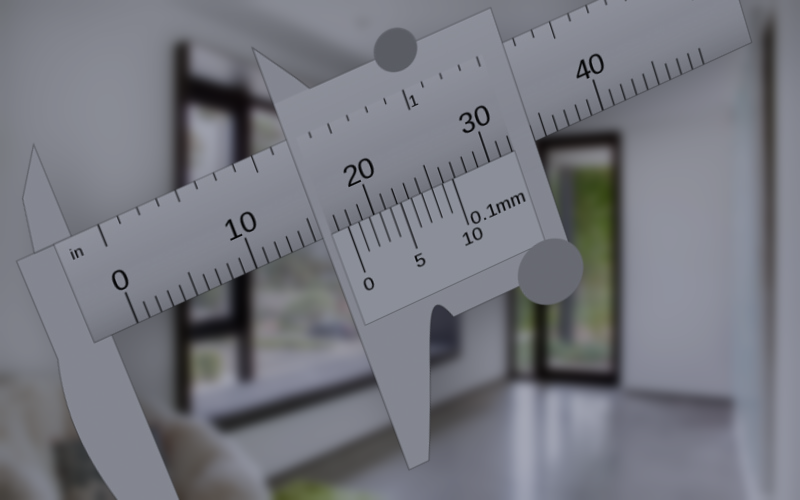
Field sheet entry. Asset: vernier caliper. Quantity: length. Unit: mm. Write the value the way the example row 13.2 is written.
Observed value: 17.8
